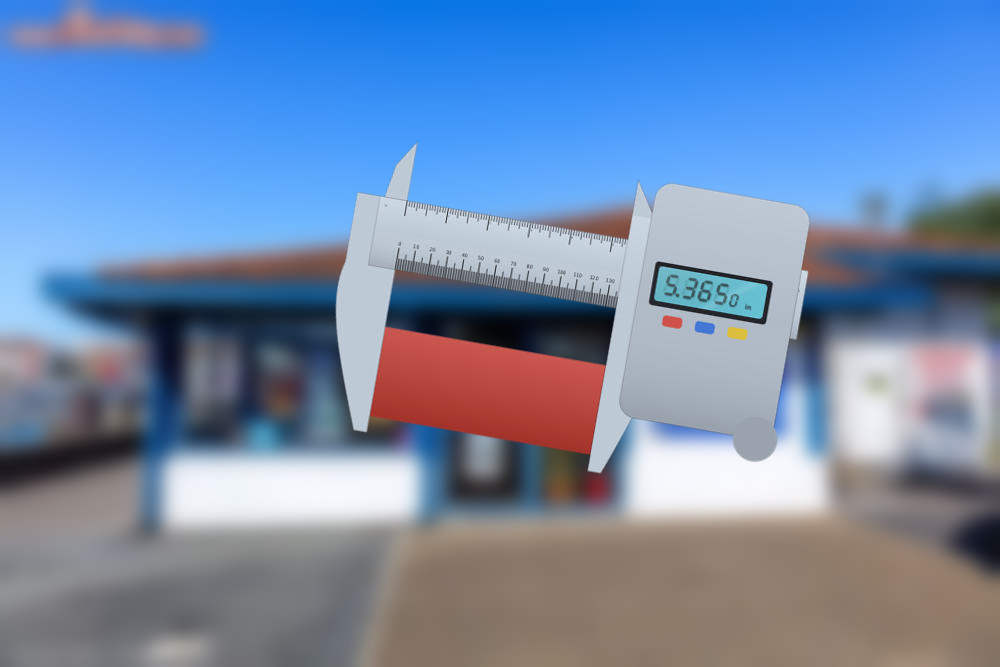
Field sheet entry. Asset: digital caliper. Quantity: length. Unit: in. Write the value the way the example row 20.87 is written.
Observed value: 5.3650
